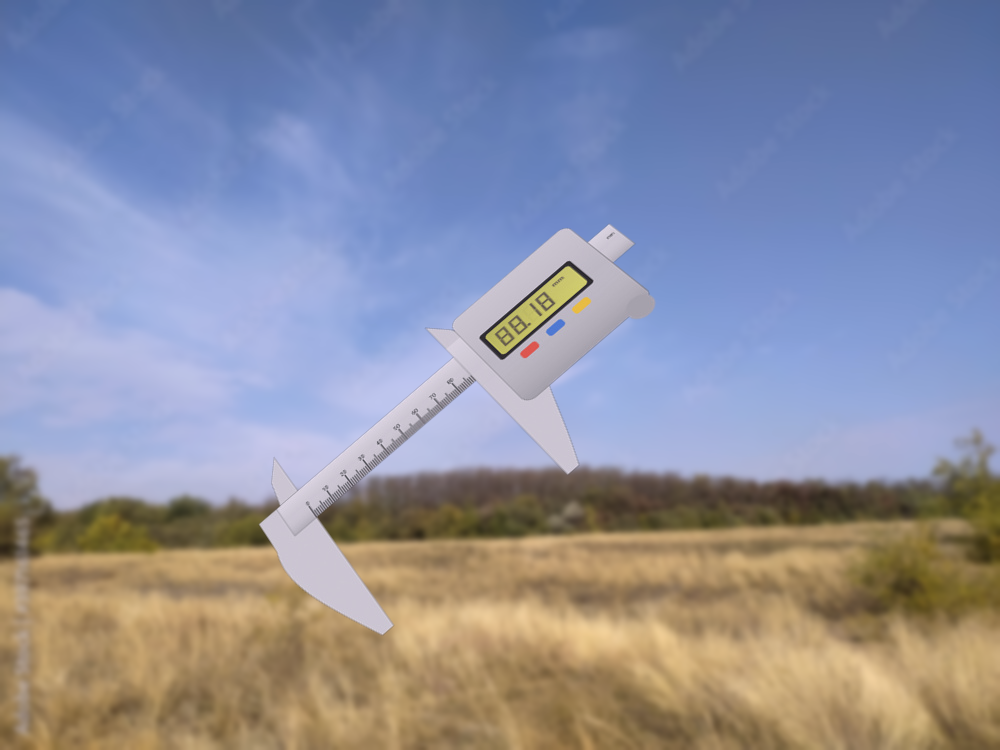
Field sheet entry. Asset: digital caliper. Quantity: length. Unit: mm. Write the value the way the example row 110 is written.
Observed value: 88.18
